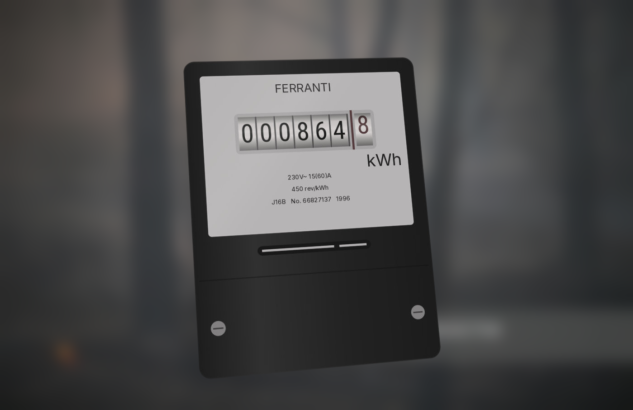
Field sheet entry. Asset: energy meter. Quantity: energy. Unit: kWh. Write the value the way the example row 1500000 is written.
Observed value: 864.8
